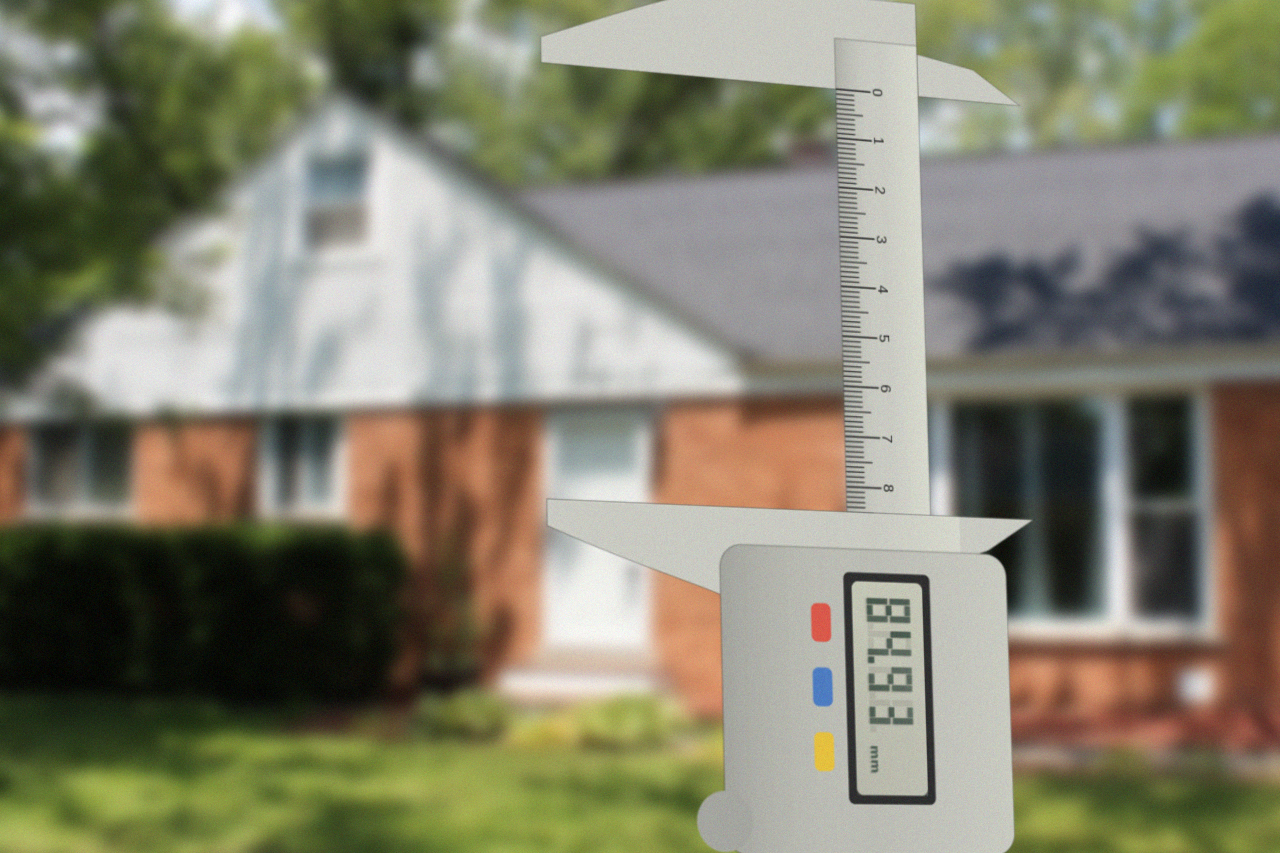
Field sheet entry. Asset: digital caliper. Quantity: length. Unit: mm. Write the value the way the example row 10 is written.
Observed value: 84.93
